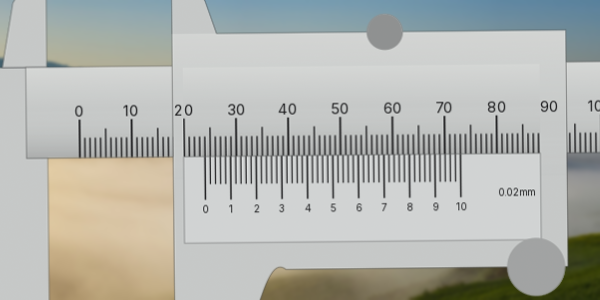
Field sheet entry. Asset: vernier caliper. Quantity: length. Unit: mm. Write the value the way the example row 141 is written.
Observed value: 24.0
